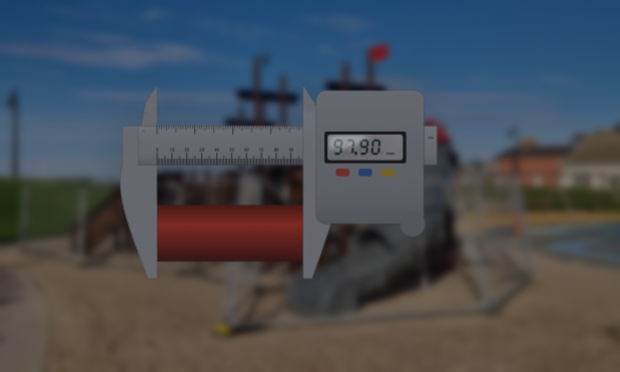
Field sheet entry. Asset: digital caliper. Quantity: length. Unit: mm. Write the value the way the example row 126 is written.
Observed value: 97.90
